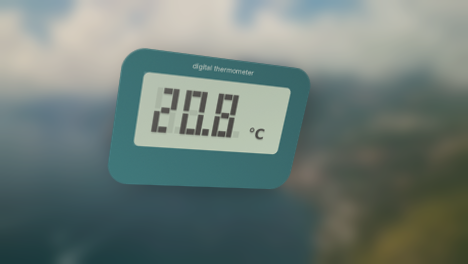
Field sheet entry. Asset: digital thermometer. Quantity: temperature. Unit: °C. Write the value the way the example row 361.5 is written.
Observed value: 20.8
